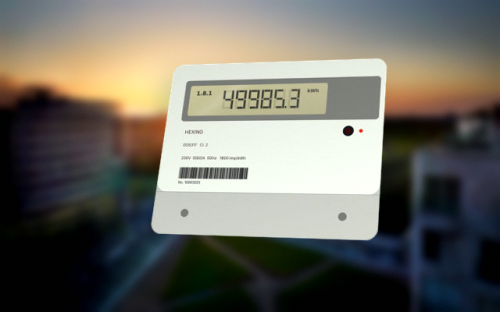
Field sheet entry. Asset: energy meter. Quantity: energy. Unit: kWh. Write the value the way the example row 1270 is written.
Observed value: 49985.3
